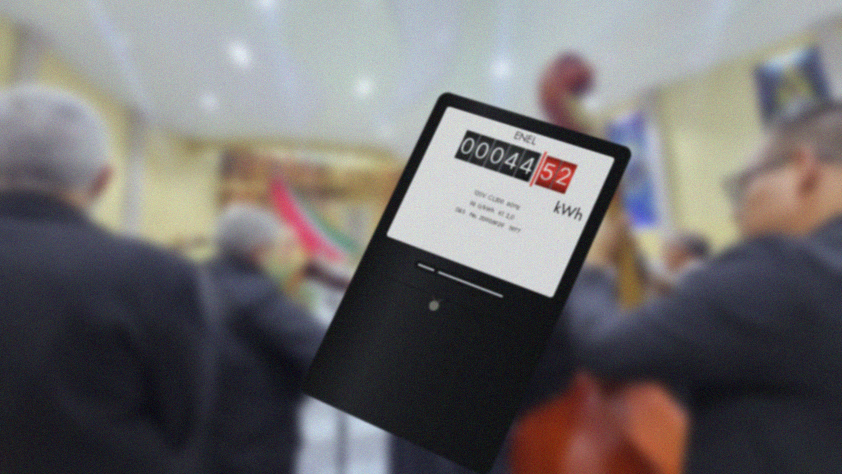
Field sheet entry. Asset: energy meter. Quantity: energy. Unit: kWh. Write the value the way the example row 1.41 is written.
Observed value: 44.52
